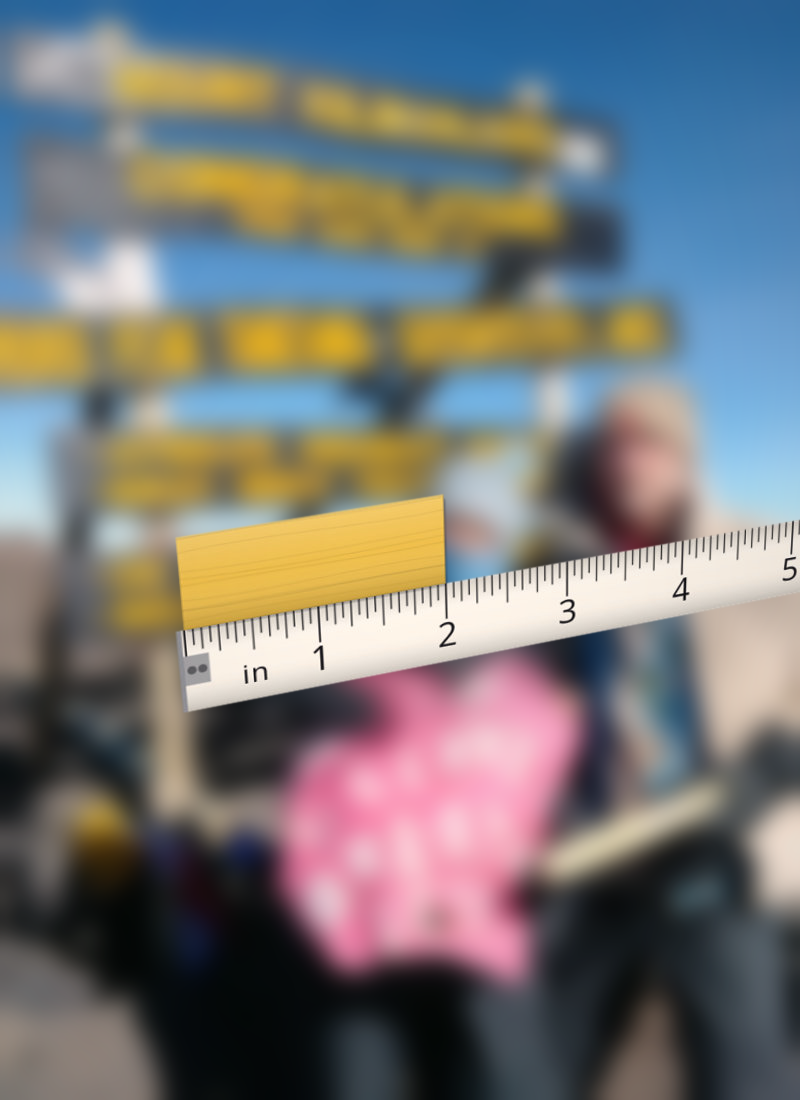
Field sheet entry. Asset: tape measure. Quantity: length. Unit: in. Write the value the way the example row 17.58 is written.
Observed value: 2
